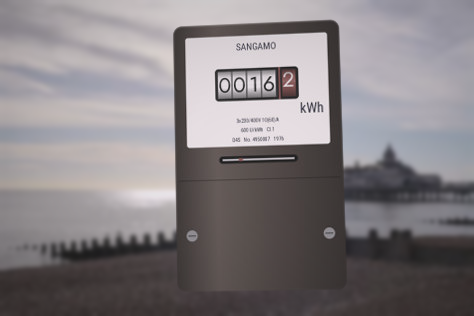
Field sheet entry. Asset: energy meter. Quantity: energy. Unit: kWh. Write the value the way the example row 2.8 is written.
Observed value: 16.2
